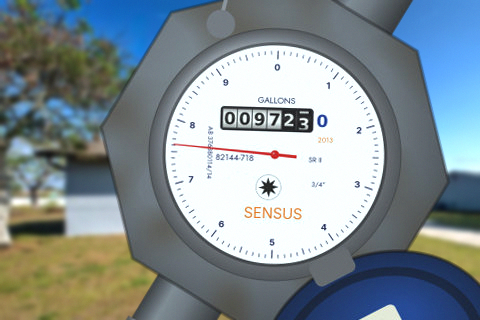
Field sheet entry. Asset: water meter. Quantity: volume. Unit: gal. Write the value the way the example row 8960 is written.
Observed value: 97227.6
